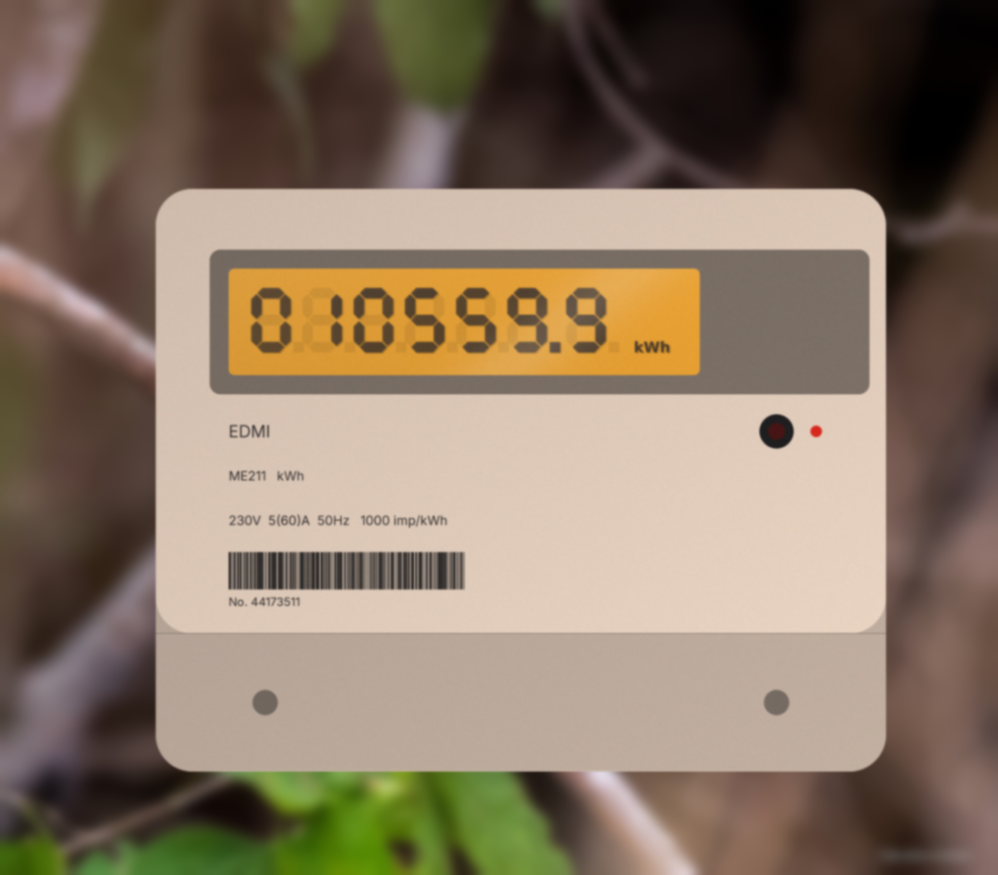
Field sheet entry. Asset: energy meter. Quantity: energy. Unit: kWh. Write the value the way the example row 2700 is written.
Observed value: 10559.9
